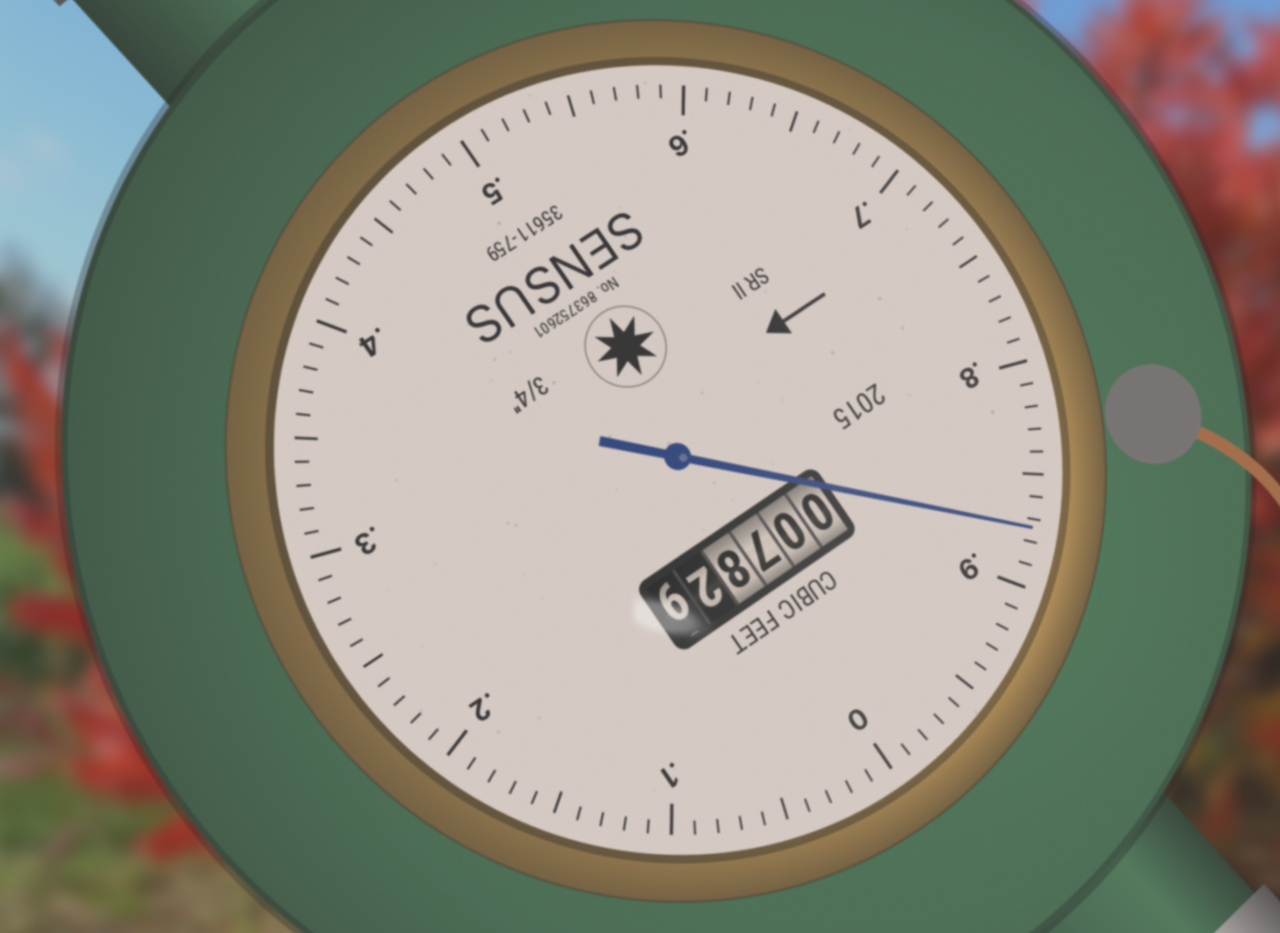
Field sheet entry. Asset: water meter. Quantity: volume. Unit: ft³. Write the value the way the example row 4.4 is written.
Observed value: 7828.87
